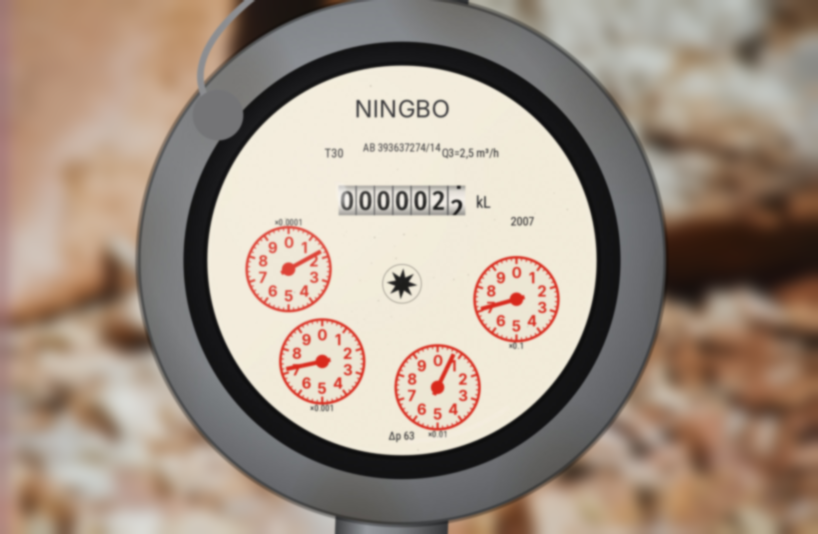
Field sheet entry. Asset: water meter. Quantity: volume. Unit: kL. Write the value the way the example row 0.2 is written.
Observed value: 21.7071
